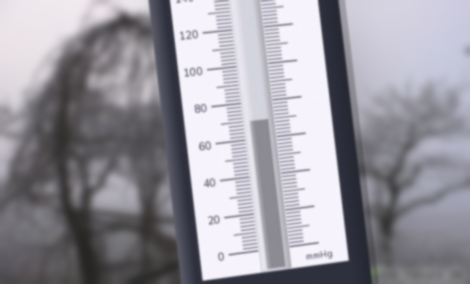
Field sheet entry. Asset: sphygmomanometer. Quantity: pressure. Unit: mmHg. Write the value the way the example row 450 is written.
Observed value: 70
